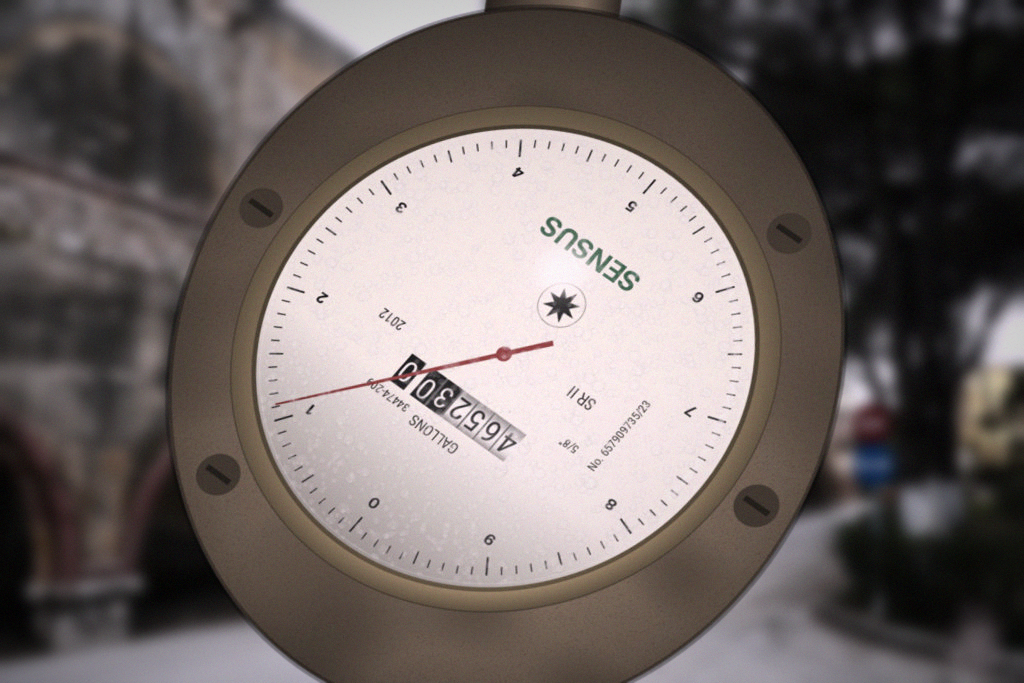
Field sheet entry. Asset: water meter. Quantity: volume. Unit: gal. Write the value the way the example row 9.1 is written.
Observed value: 4652301.1
